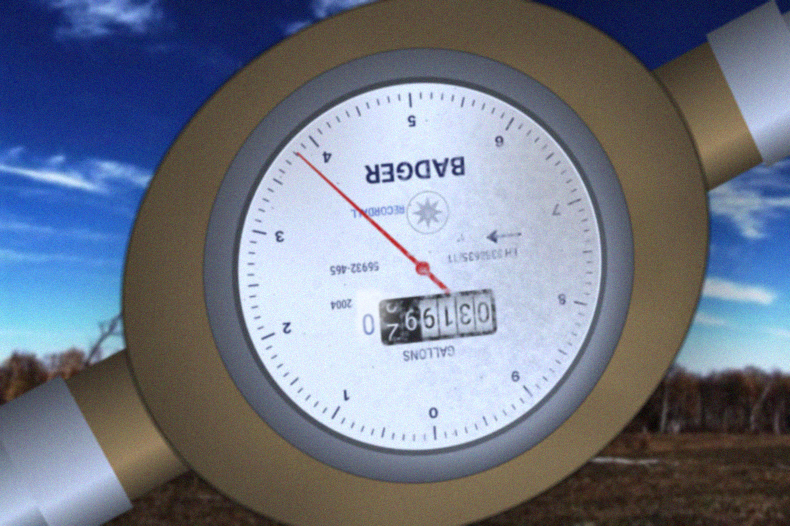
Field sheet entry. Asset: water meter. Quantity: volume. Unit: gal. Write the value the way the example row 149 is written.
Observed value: 319923.8
